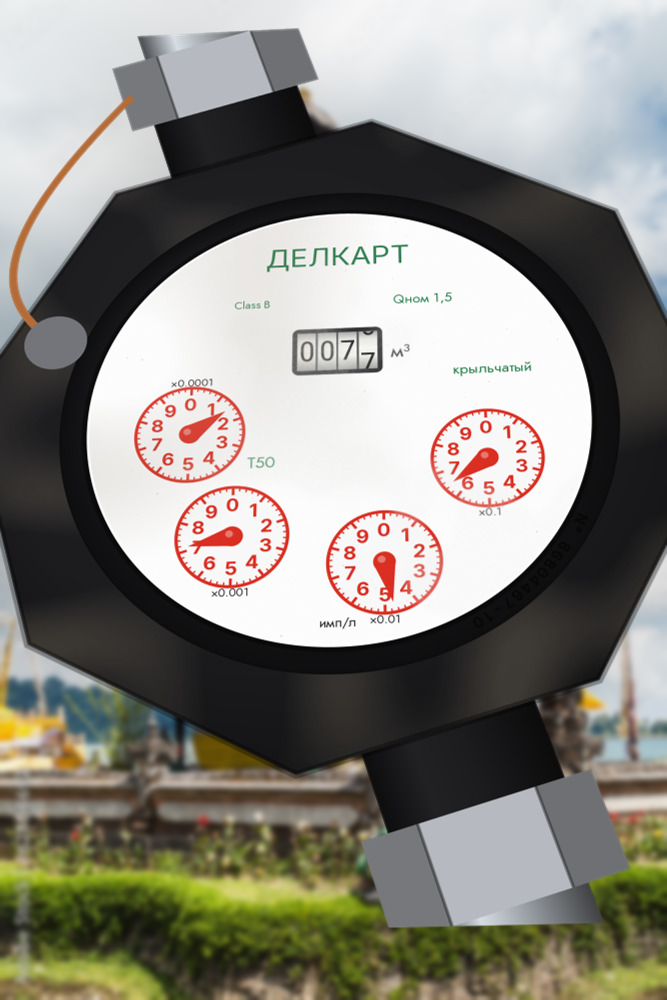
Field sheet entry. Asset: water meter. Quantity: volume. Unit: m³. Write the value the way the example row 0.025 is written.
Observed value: 76.6471
